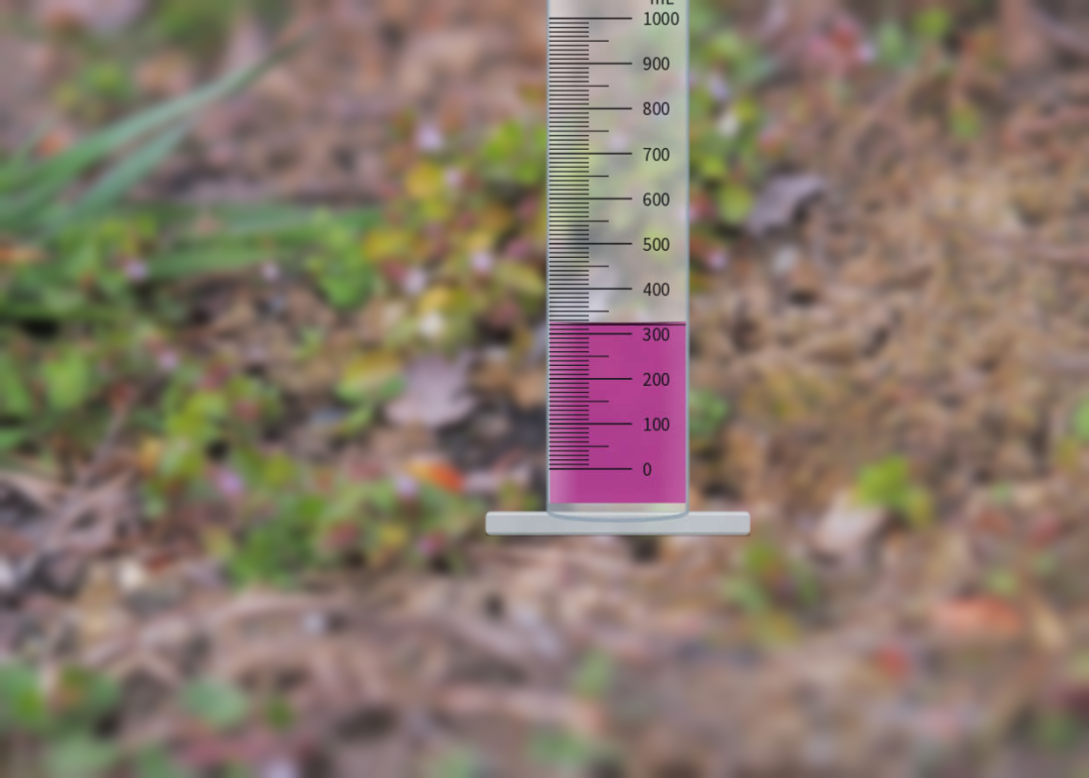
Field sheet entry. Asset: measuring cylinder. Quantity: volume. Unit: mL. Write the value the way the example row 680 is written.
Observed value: 320
